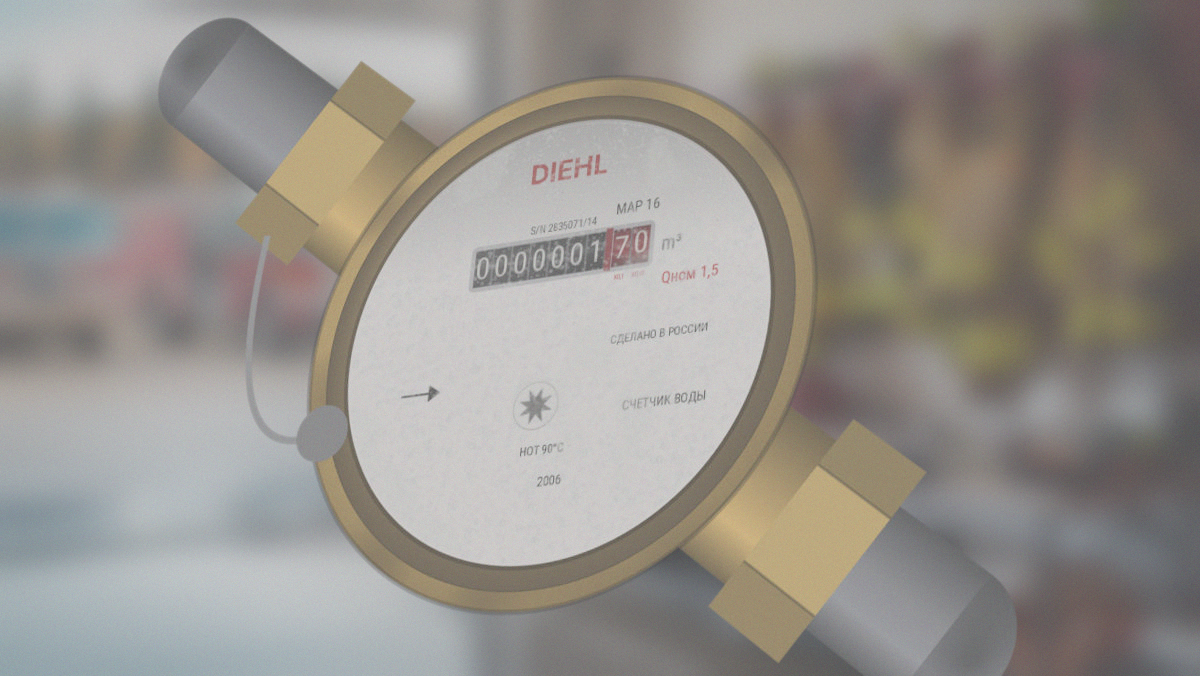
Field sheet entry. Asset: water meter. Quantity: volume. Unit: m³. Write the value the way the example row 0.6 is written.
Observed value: 1.70
